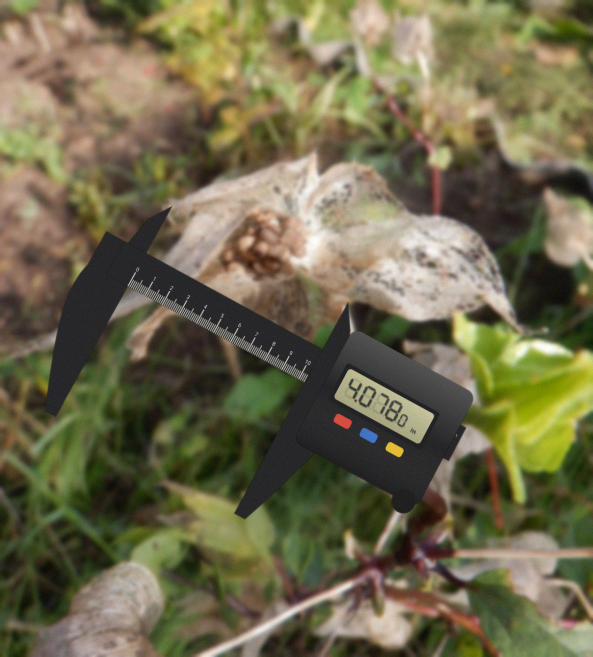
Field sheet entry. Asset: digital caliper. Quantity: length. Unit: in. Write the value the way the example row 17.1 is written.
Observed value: 4.0780
